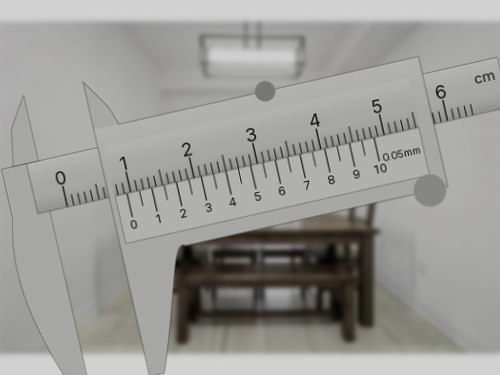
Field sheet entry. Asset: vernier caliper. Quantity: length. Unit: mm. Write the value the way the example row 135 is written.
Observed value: 9.4
